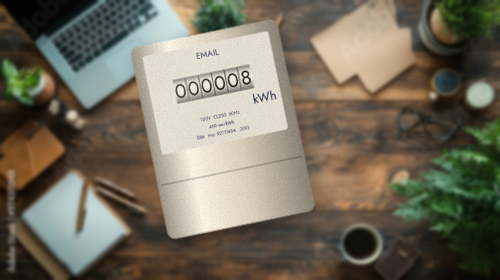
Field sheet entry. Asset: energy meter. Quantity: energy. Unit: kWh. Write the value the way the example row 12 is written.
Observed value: 8
